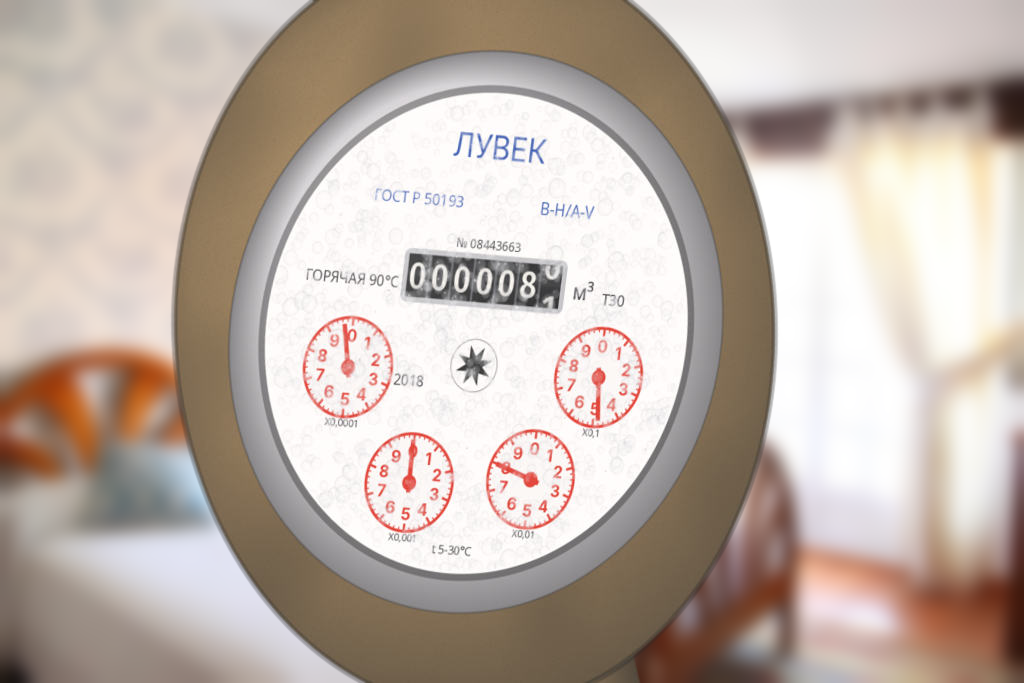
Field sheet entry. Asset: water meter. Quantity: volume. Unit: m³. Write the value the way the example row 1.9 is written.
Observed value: 80.4799
